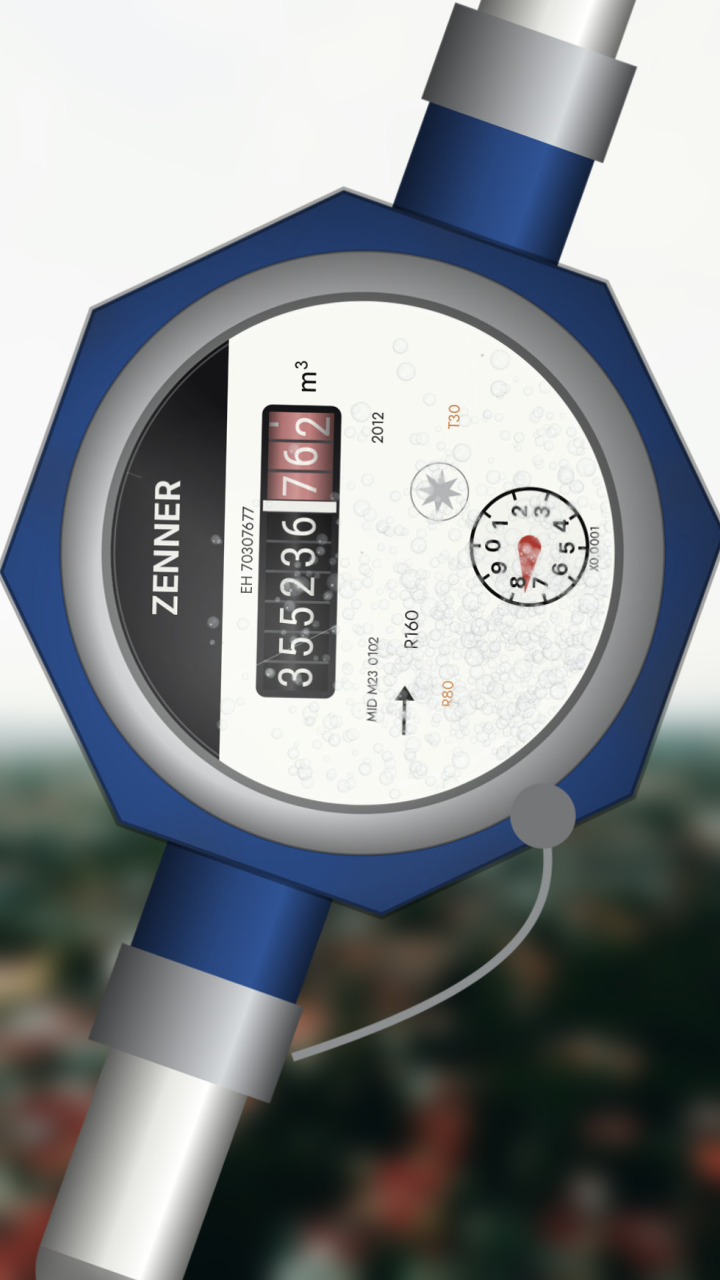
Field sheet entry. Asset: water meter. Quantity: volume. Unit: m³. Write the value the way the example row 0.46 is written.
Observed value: 355236.7617
